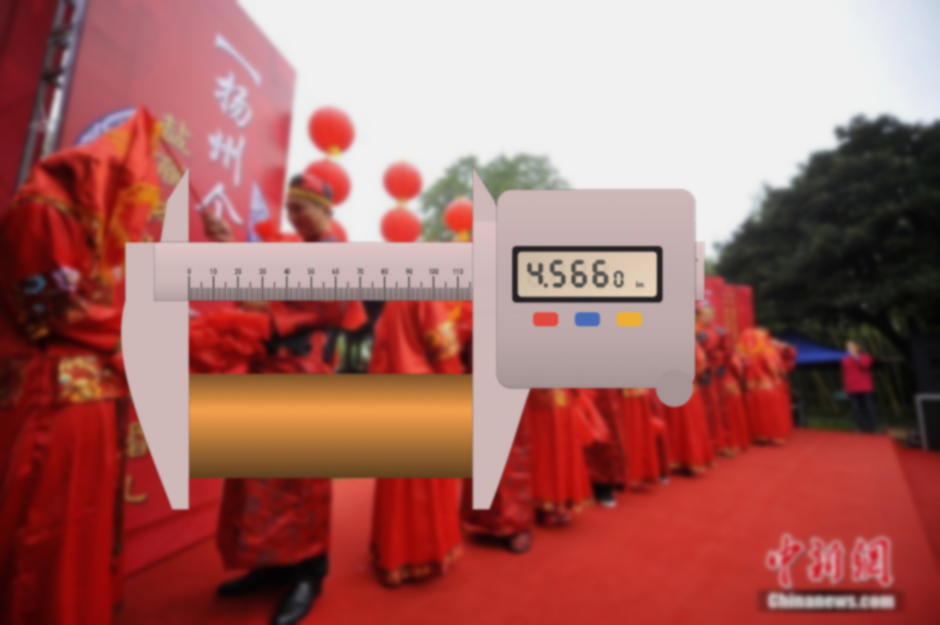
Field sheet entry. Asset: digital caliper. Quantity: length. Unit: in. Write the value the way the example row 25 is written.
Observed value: 4.5660
